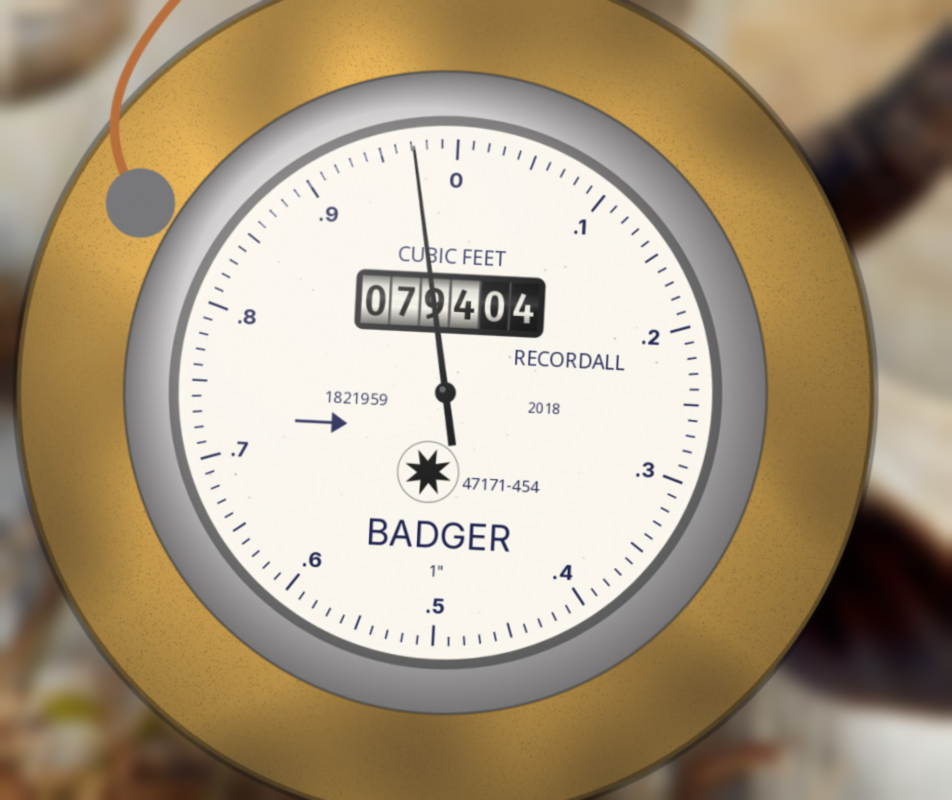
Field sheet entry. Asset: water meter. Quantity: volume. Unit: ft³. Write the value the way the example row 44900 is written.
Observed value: 79403.97
